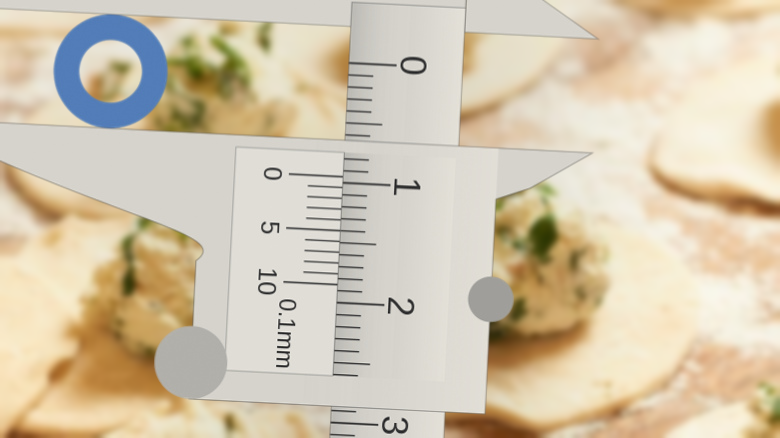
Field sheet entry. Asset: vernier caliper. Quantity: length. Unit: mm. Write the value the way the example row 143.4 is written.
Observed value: 9.5
